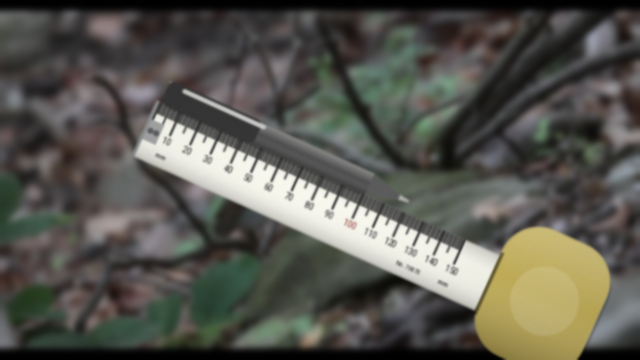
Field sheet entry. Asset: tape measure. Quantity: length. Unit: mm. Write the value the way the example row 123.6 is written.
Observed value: 120
